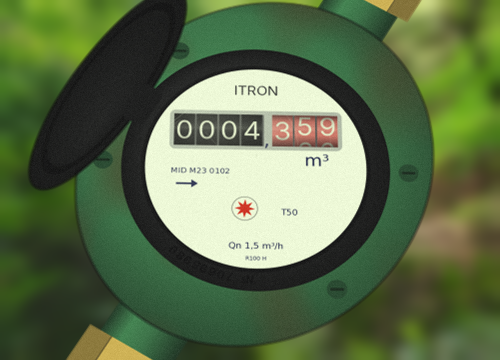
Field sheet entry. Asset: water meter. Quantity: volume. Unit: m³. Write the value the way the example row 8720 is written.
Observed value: 4.359
